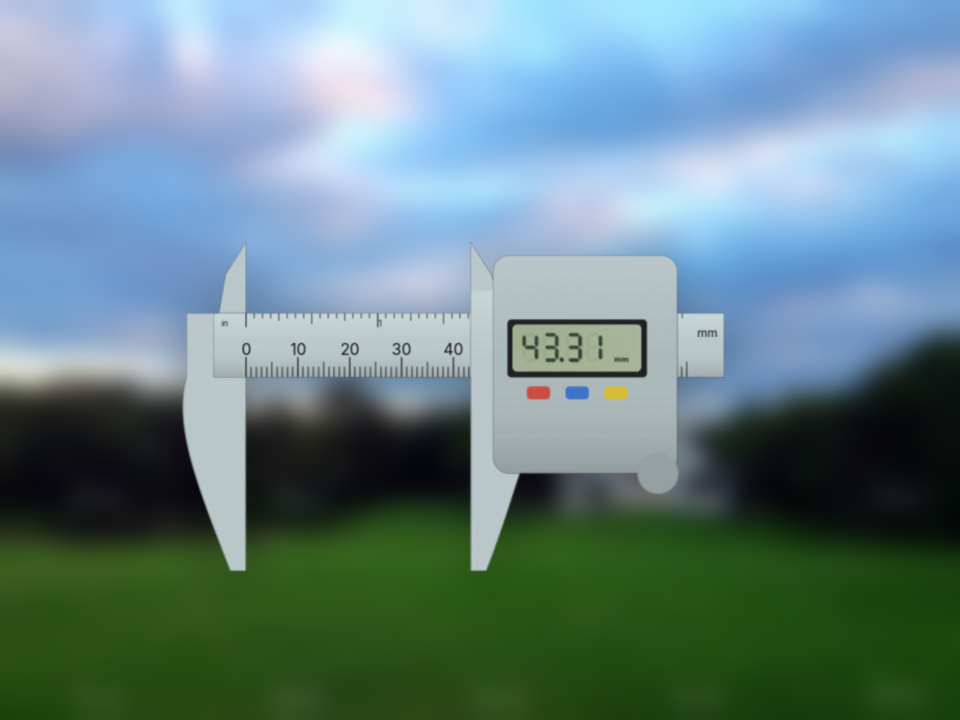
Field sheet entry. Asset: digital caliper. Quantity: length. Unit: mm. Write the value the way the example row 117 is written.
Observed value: 43.31
